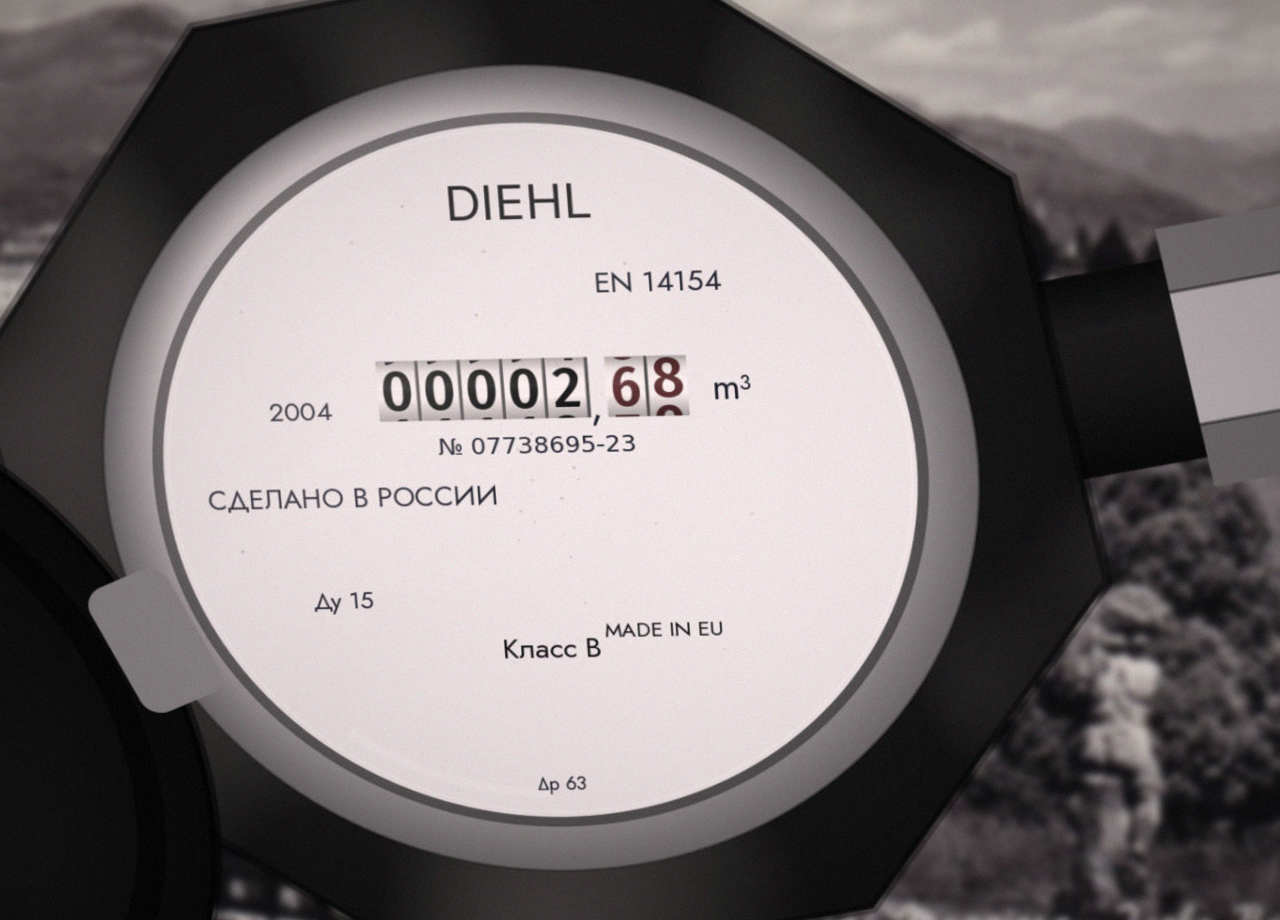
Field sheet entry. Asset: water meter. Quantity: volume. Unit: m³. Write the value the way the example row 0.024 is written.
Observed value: 2.68
